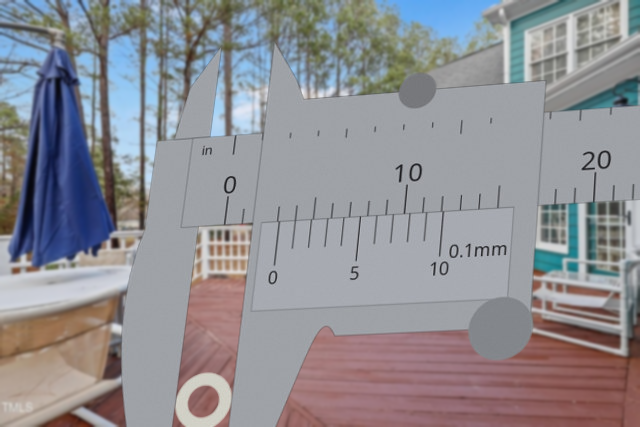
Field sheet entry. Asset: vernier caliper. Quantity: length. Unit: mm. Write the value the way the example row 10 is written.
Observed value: 3.1
